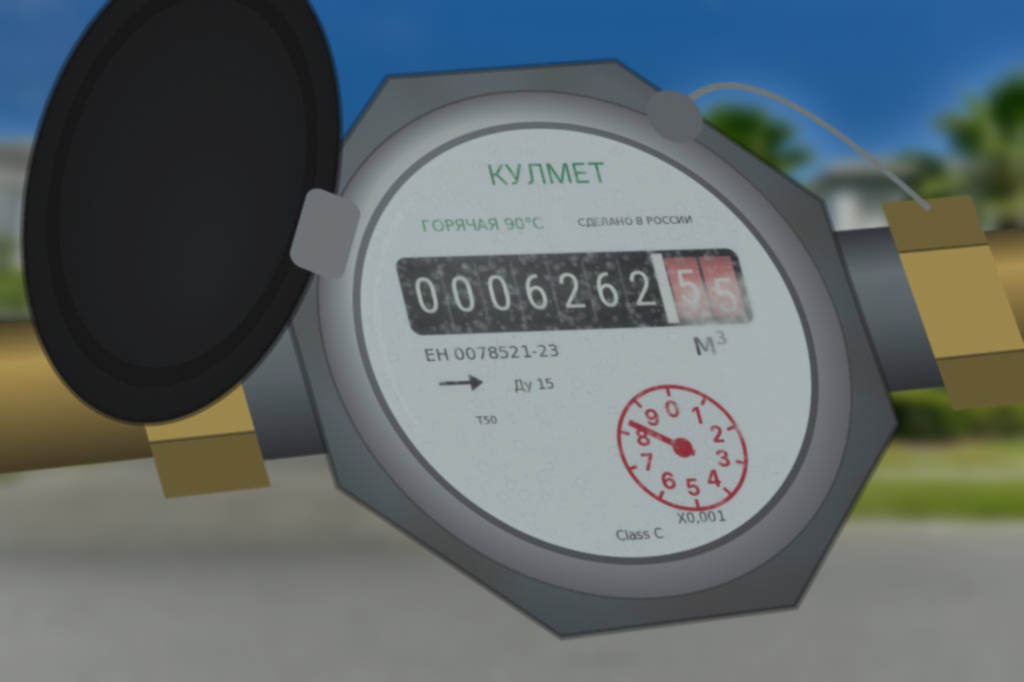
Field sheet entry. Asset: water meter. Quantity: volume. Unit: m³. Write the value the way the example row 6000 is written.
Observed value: 6262.548
